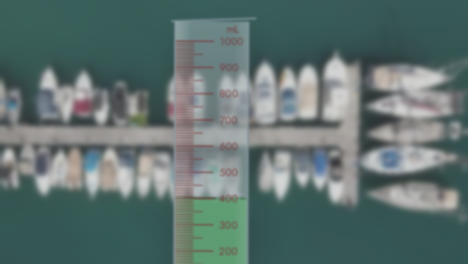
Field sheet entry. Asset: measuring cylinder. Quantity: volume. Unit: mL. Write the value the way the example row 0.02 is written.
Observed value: 400
